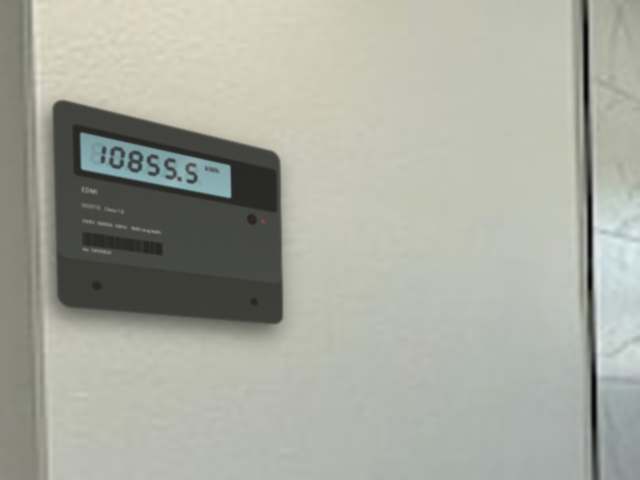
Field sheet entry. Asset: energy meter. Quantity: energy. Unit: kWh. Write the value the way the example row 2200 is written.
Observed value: 10855.5
